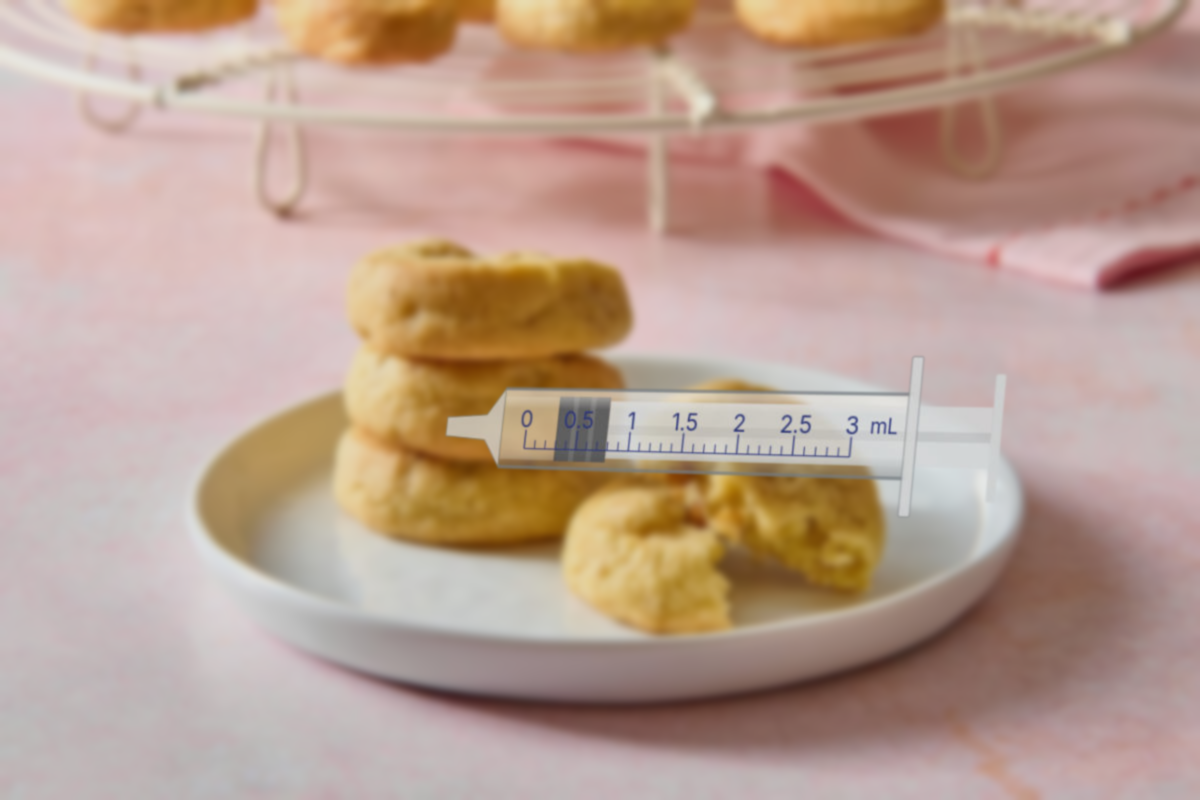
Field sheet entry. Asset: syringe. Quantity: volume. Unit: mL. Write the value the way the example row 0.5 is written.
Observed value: 0.3
